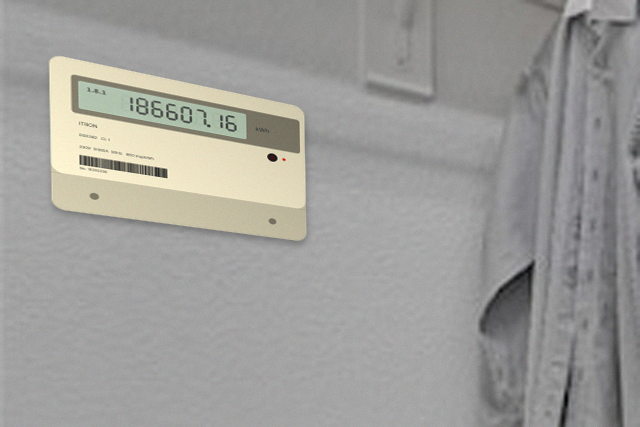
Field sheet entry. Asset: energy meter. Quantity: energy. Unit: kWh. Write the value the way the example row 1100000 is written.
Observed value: 186607.16
